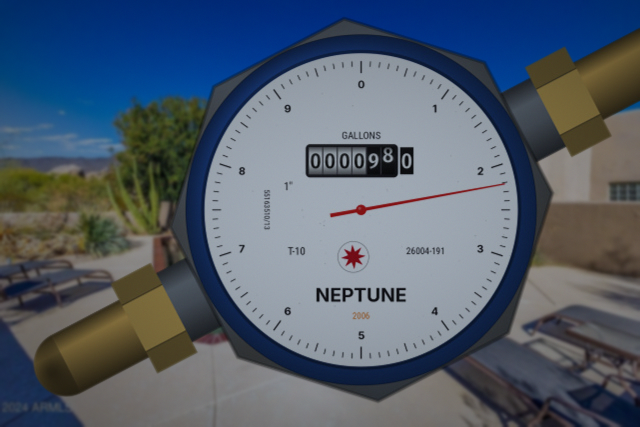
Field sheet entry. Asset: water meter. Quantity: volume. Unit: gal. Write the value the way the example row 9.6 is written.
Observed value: 982.2
